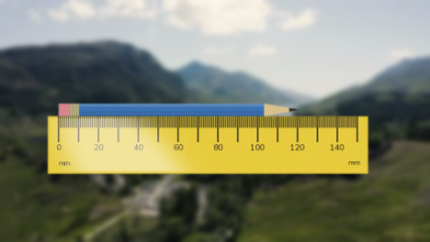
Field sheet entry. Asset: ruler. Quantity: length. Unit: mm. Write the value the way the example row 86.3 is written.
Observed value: 120
